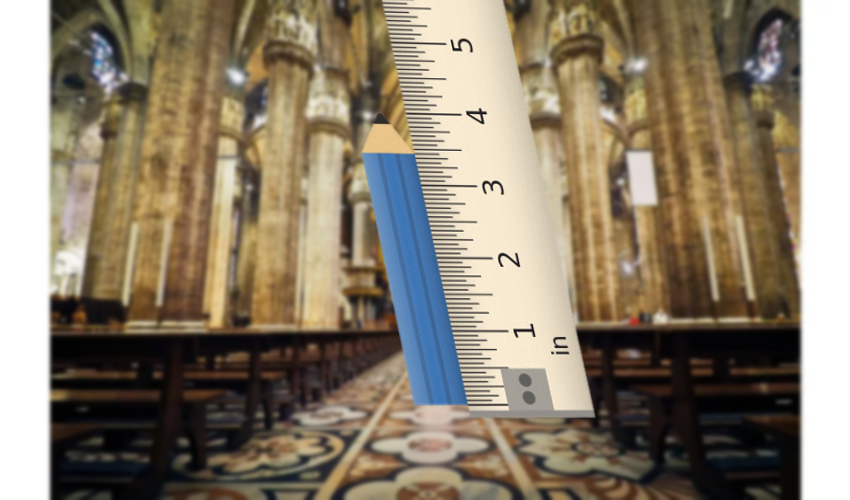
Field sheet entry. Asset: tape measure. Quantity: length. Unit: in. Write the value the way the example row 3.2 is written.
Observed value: 4
